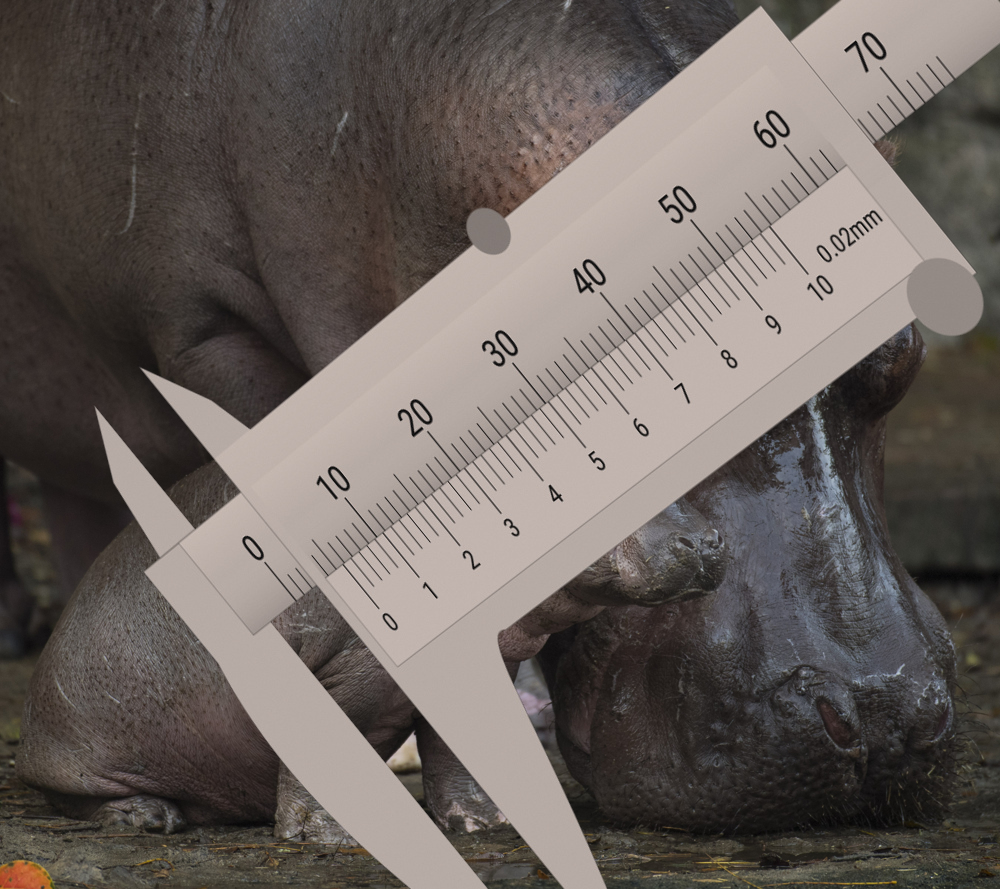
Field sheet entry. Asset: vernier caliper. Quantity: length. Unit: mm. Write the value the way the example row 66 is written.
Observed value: 5.8
